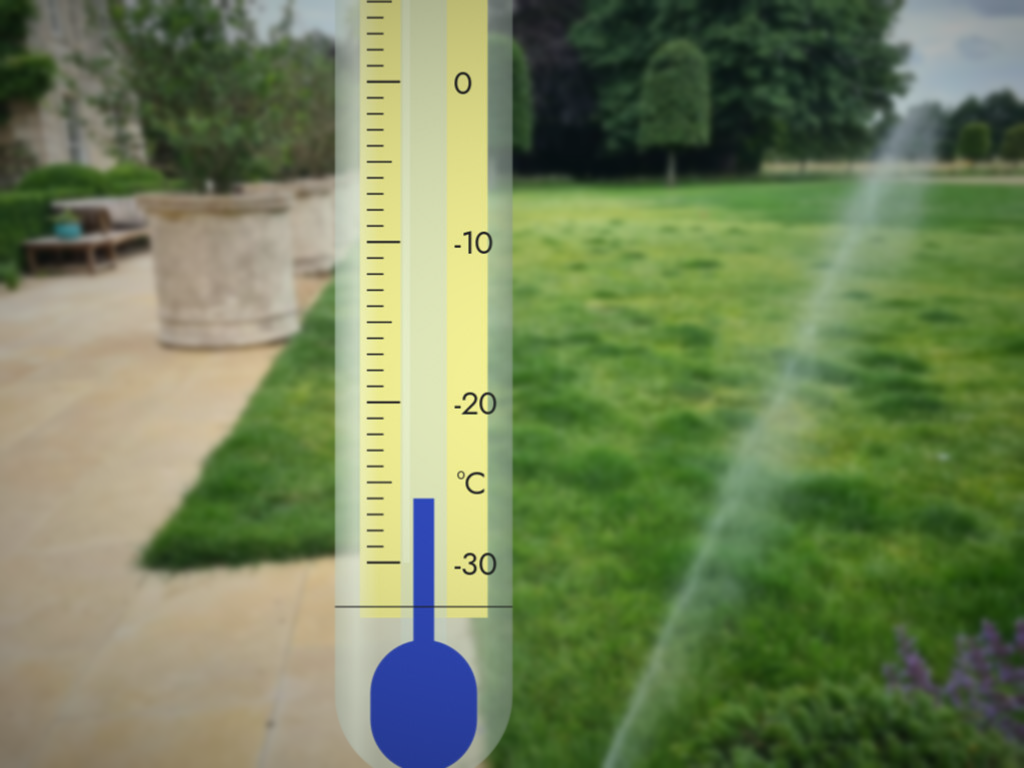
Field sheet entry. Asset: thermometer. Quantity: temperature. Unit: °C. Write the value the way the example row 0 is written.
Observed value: -26
